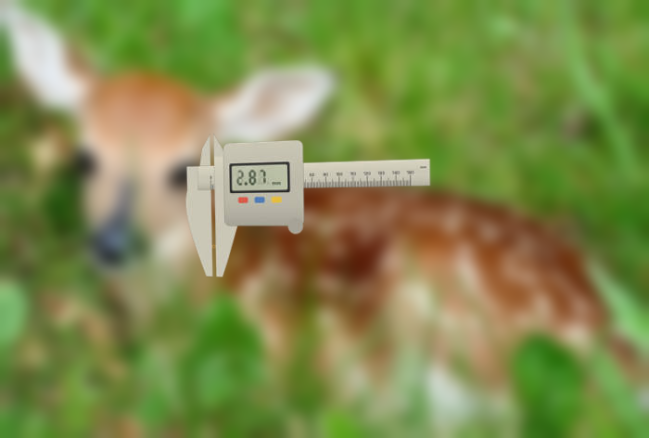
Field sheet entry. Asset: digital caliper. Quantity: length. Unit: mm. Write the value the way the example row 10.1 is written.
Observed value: 2.87
